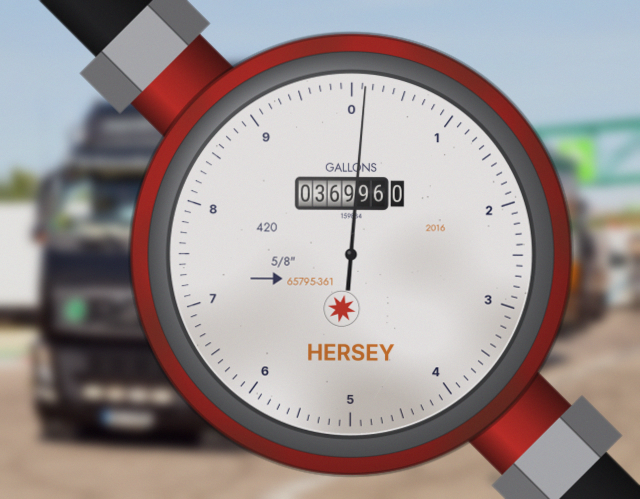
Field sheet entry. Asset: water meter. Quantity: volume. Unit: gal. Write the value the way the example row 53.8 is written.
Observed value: 369960.1
